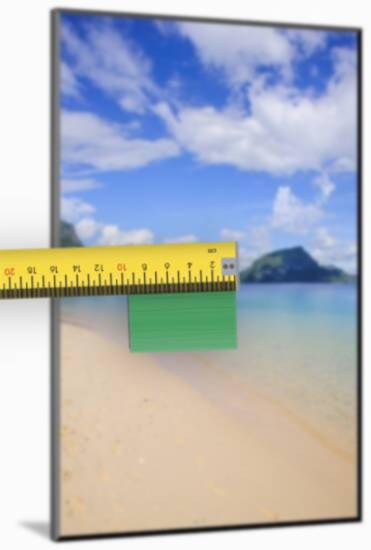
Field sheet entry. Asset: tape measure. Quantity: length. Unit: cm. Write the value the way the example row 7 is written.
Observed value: 9.5
